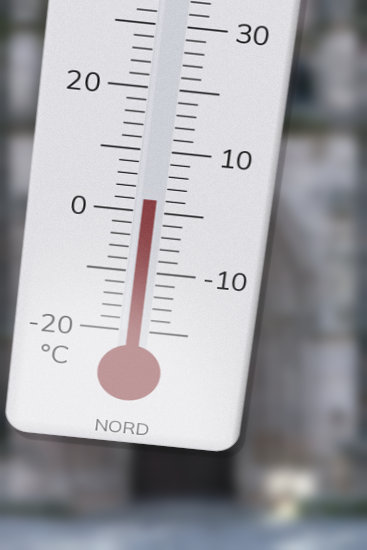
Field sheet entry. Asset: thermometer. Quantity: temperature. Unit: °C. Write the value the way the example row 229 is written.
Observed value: 2
